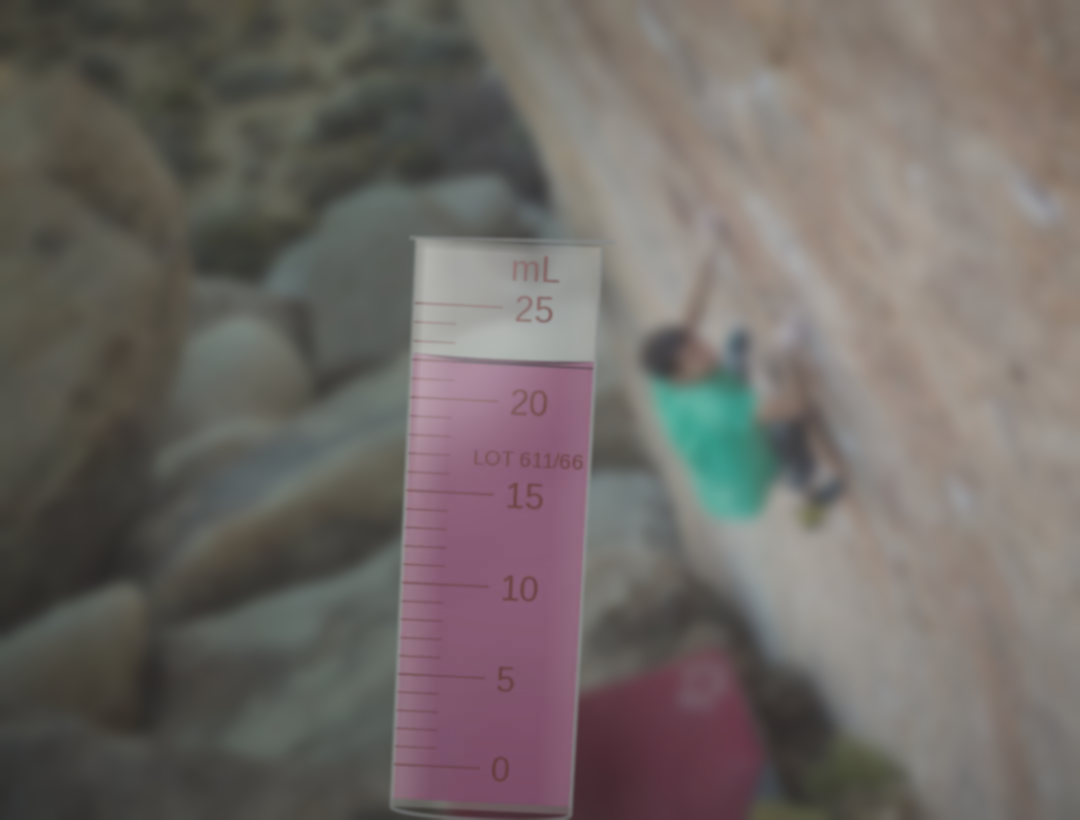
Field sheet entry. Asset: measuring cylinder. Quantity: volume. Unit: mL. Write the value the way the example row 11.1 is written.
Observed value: 22
